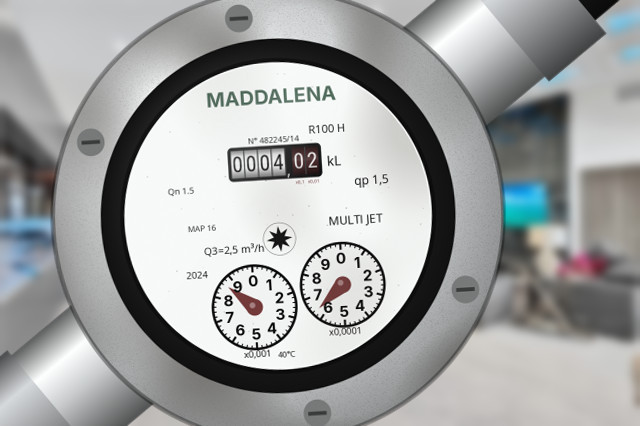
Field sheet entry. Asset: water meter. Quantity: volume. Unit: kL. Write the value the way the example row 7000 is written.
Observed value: 4.0286
